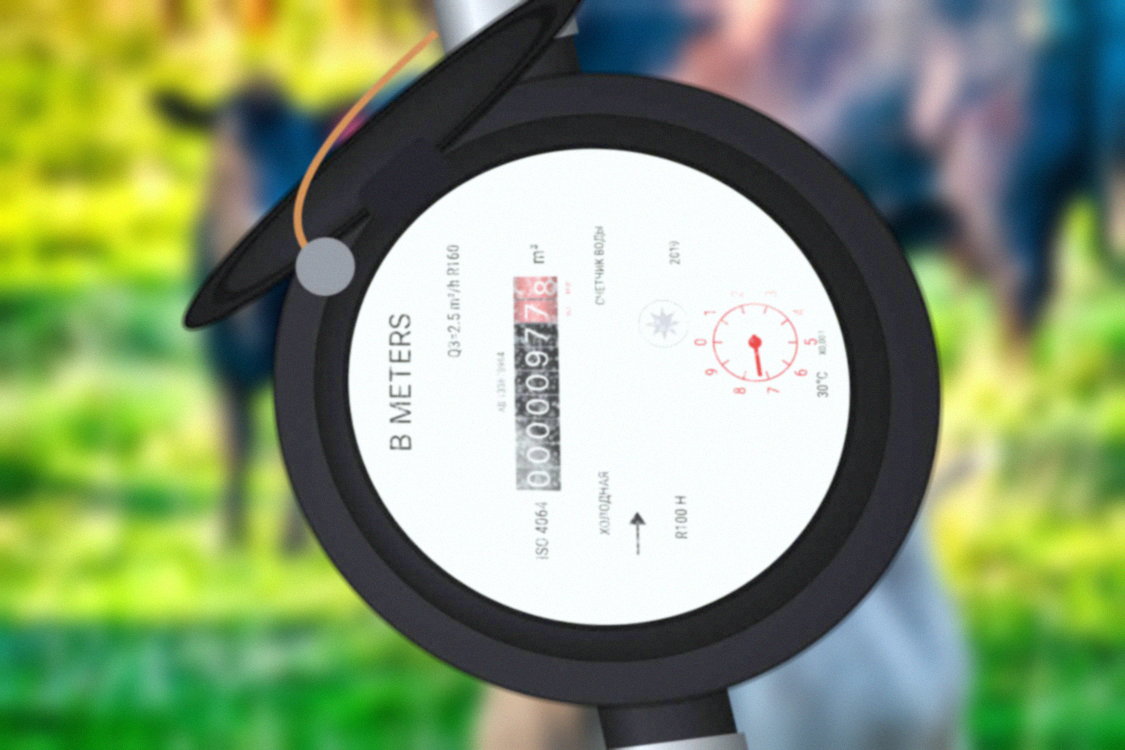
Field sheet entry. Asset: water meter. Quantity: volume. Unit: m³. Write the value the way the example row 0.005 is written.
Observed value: 97.777
